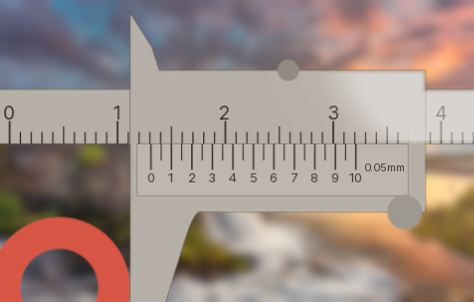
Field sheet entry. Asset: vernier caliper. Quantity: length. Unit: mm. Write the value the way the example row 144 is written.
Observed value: 13.1
